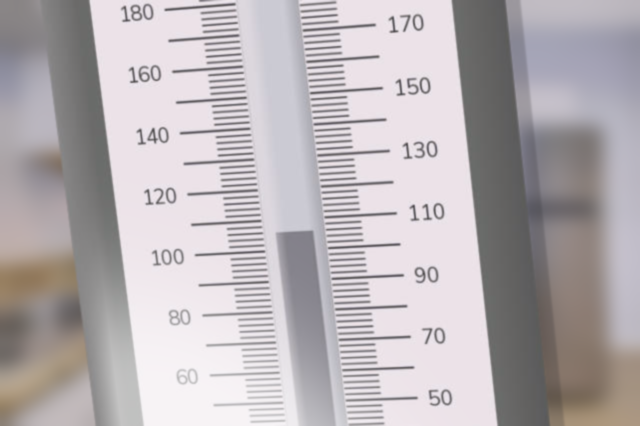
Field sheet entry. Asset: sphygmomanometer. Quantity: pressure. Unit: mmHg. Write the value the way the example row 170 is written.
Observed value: 106
